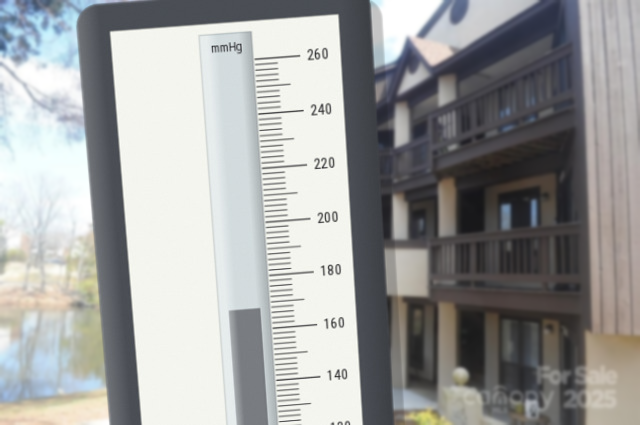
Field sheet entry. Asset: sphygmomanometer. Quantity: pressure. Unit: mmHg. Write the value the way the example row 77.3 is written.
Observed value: 168
